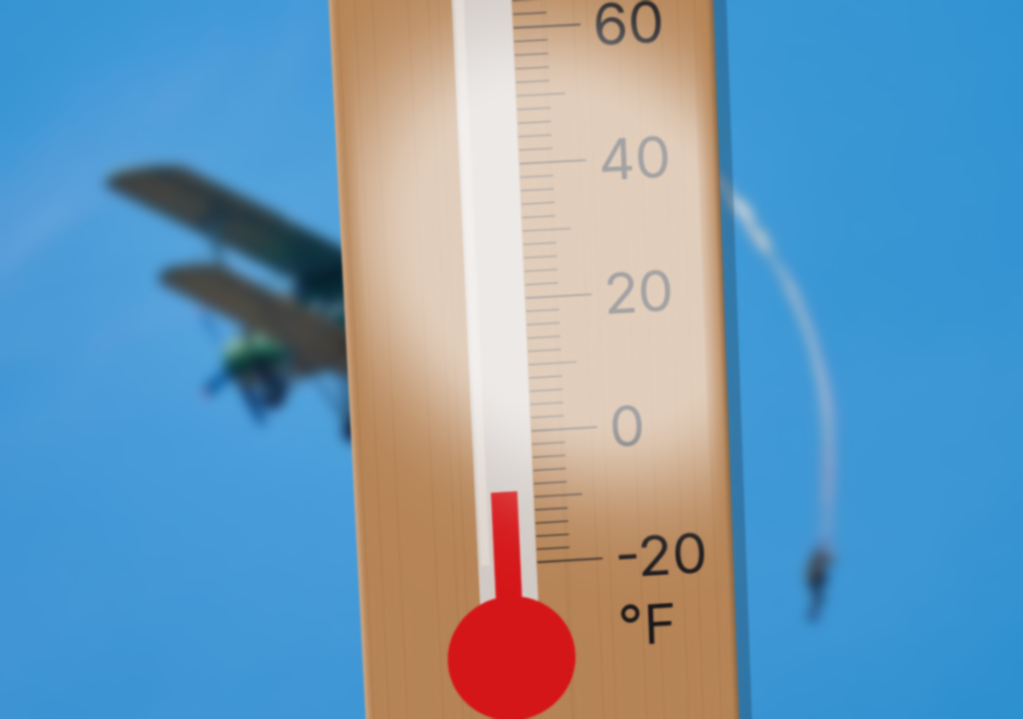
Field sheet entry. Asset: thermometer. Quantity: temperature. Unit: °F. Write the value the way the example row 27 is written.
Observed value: -9
